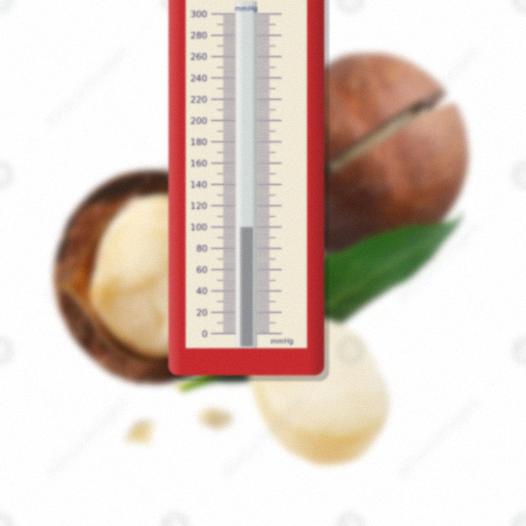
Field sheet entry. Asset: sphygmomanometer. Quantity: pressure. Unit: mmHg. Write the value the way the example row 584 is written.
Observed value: 100
